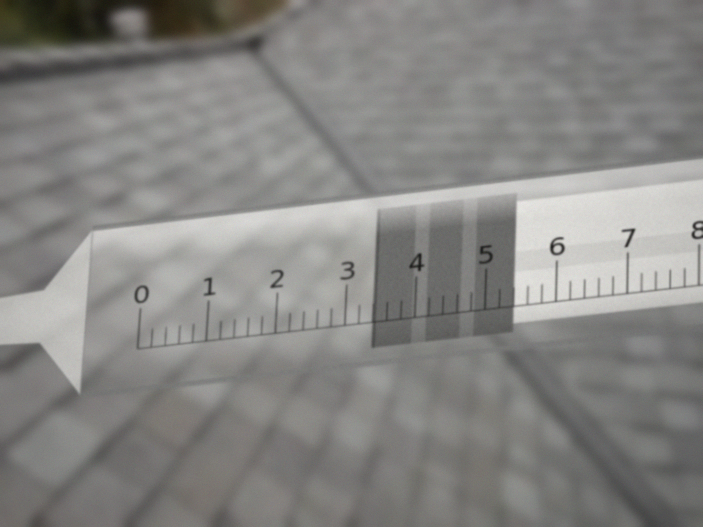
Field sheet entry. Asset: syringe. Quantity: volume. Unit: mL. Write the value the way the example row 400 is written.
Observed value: 3.4
